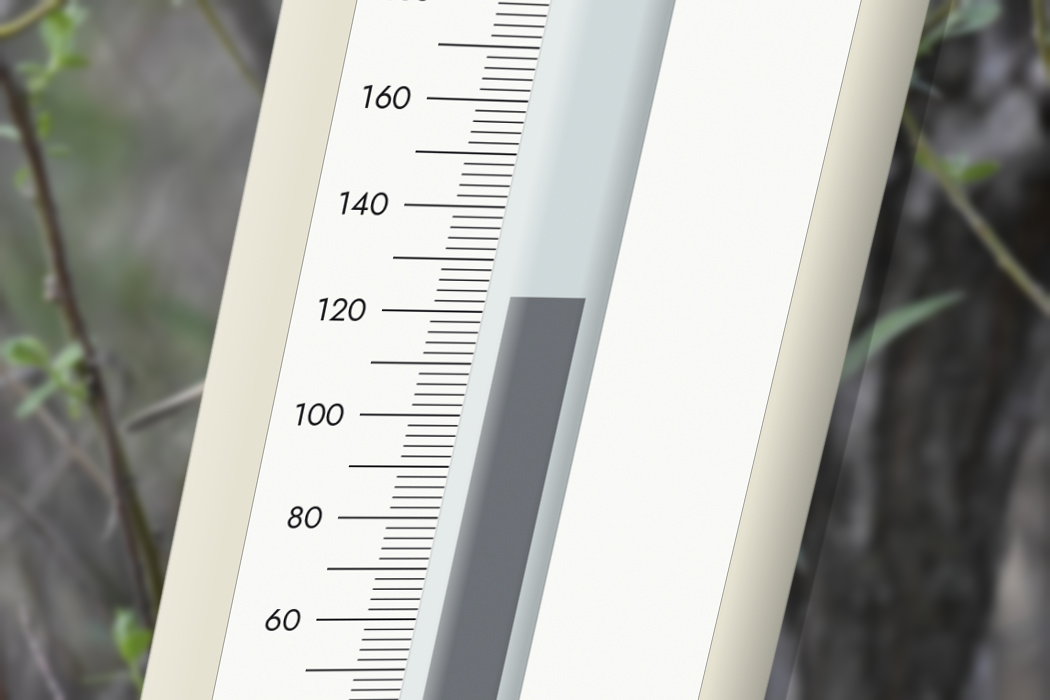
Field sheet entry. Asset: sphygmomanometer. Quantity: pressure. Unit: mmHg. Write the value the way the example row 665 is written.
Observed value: 123
